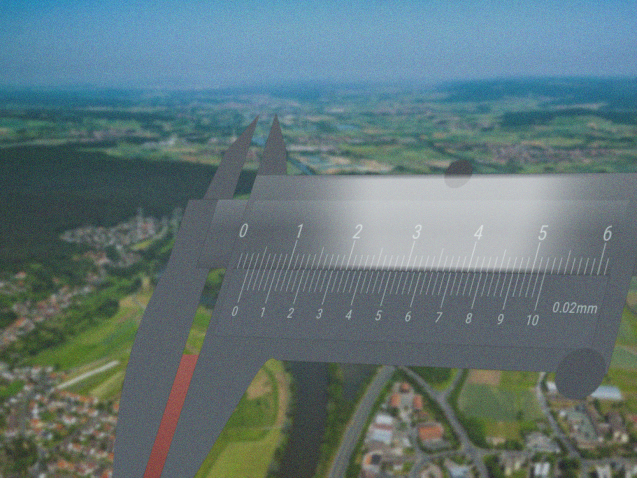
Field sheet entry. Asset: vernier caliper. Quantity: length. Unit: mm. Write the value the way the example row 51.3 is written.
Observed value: 3.0
